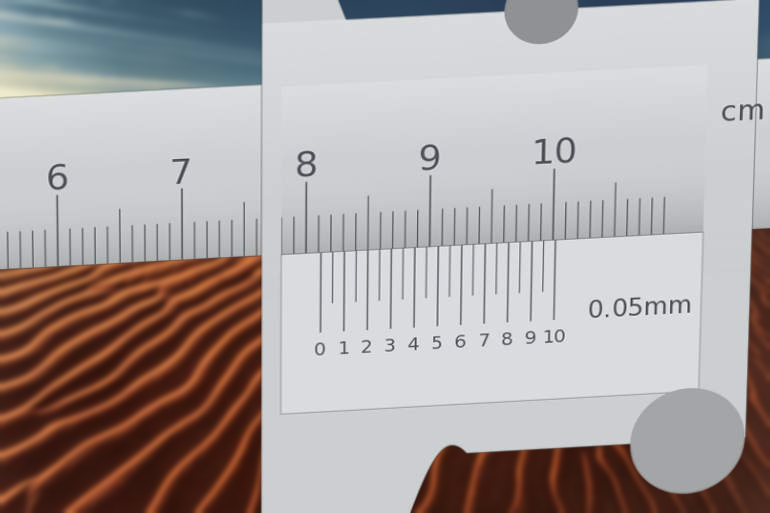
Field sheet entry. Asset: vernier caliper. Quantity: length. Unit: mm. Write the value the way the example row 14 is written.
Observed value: 81.2
